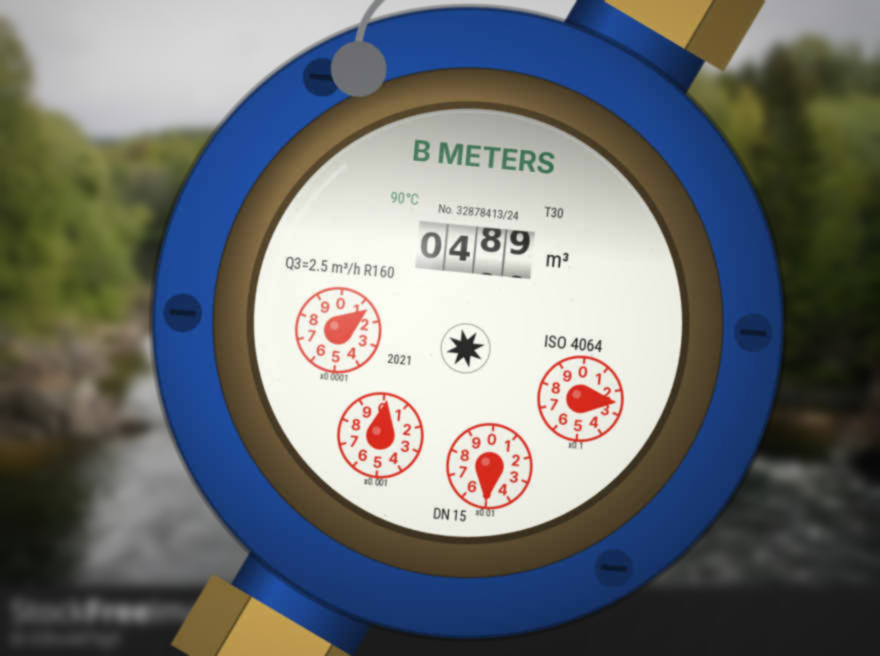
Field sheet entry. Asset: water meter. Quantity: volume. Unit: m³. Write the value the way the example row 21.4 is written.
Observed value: 489.2501
